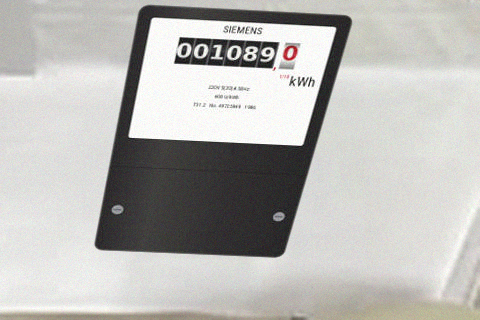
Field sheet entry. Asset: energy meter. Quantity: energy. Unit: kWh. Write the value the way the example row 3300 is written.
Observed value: 1089.0
